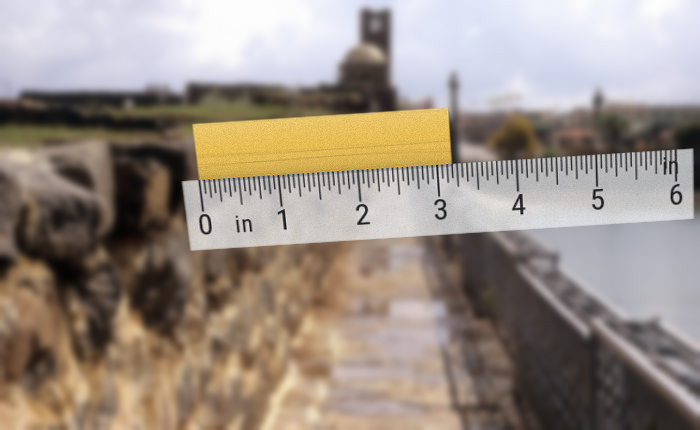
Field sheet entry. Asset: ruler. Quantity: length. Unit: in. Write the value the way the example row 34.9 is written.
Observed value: 3.1875
